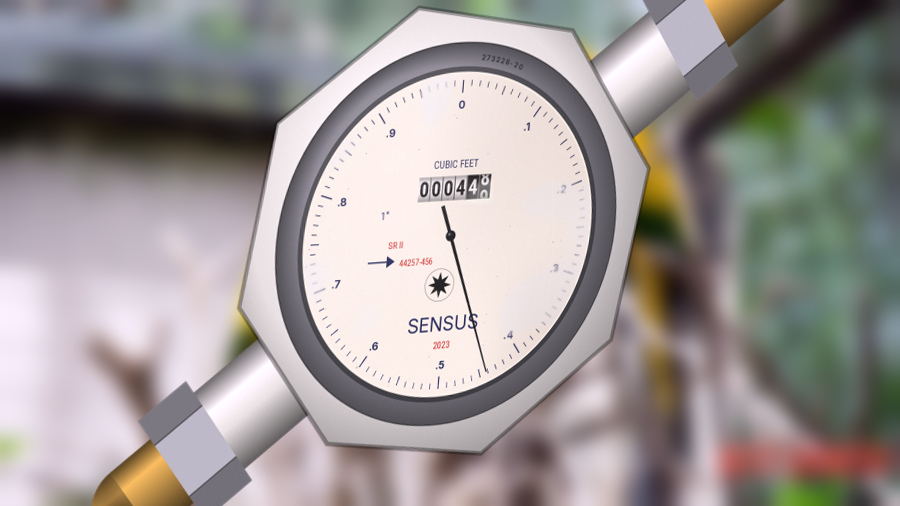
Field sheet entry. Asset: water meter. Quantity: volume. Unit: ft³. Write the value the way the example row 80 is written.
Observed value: 448.44
